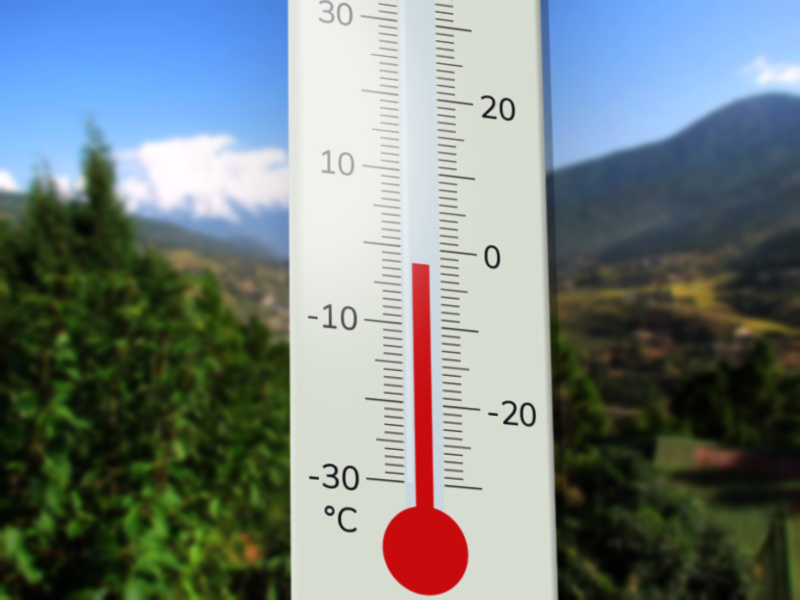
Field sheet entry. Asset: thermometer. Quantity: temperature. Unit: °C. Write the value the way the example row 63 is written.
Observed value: -2
